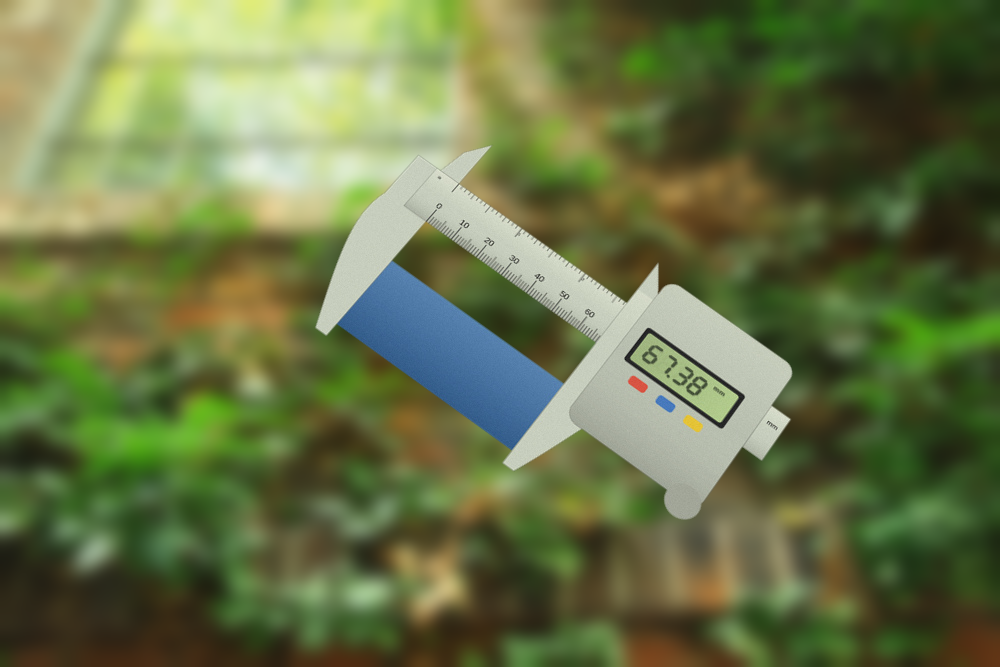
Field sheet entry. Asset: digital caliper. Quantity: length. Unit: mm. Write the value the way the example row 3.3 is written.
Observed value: 67.38
